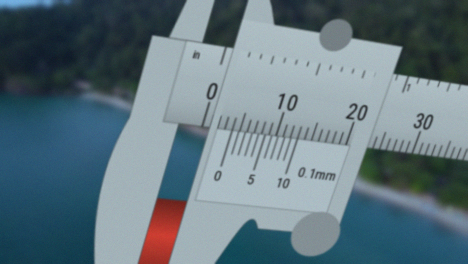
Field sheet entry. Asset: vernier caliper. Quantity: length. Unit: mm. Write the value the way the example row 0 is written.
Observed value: 4.0
